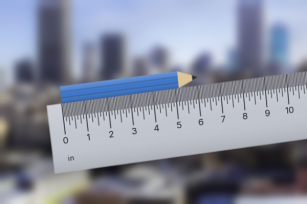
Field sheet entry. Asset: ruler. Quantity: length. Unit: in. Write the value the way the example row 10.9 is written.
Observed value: 6
